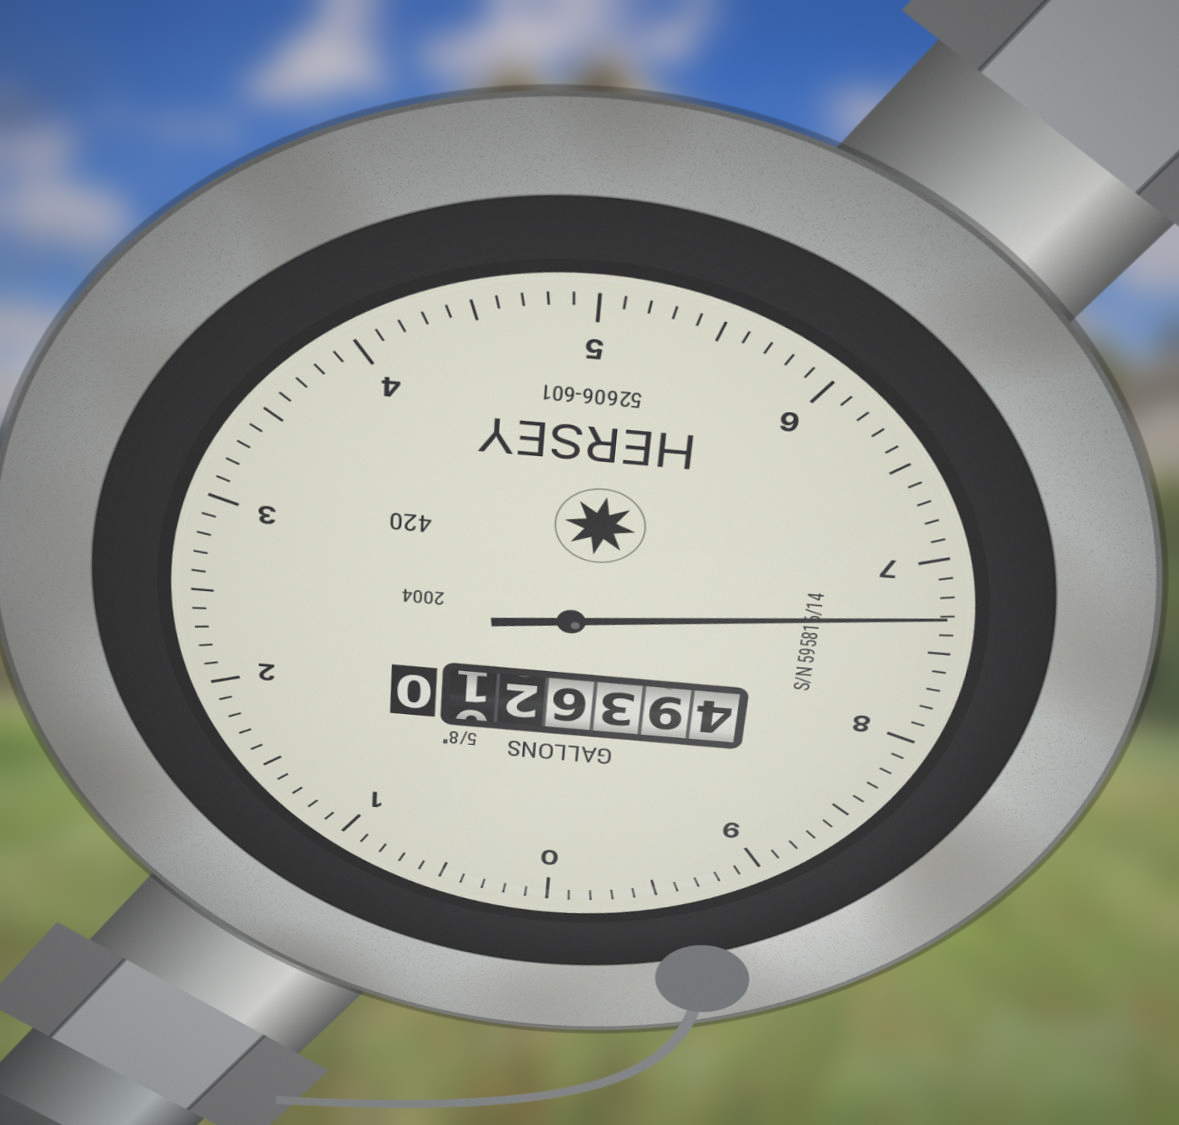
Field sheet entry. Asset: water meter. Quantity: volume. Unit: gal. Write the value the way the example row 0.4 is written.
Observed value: 4936207.3
